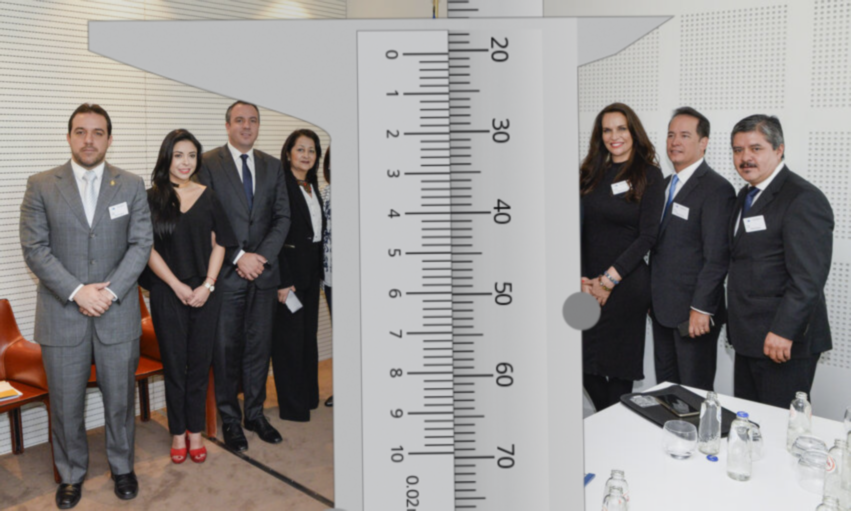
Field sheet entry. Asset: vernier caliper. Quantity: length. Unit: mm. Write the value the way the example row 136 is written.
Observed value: 20.4
